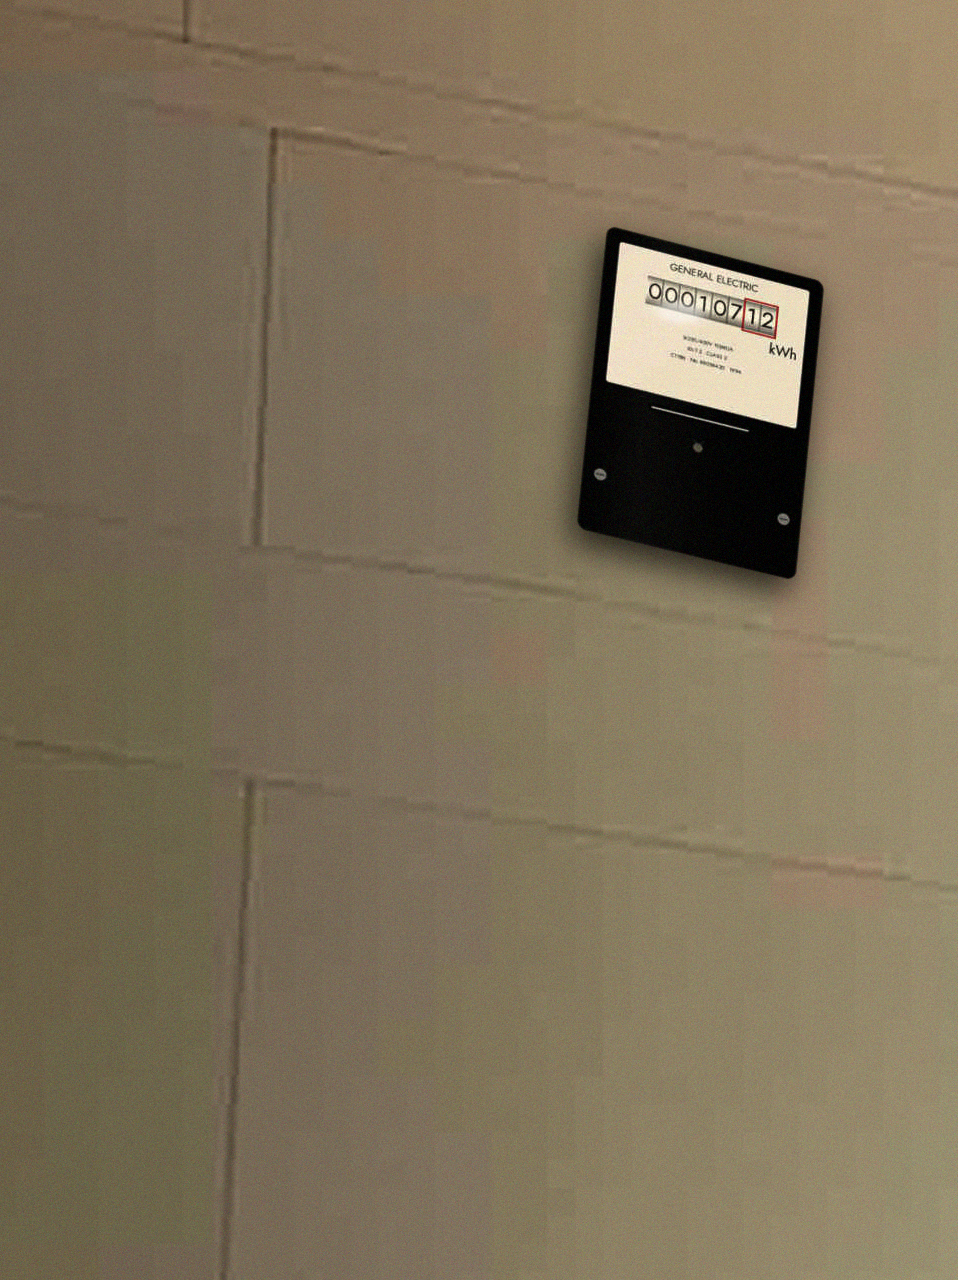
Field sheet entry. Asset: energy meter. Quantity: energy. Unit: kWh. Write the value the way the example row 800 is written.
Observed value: 107.12
